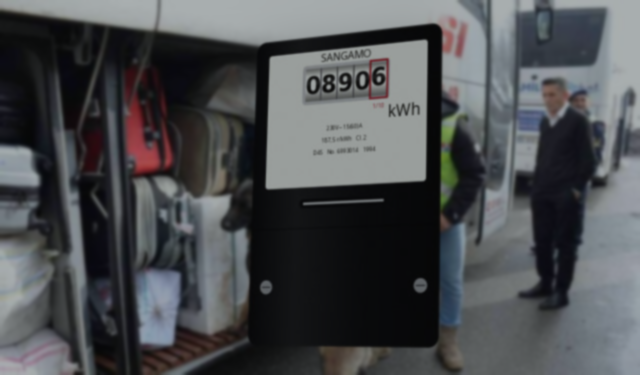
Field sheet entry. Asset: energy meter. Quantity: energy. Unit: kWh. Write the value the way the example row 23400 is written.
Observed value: 890.6
